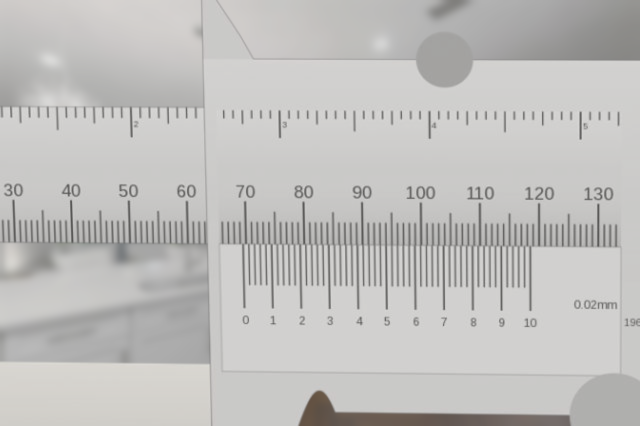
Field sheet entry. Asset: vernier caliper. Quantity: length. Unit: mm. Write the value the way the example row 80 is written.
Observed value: 69.5
